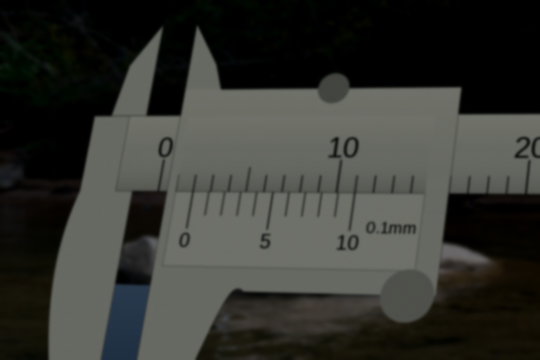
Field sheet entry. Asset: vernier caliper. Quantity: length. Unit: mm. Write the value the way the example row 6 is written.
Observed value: 2.0
